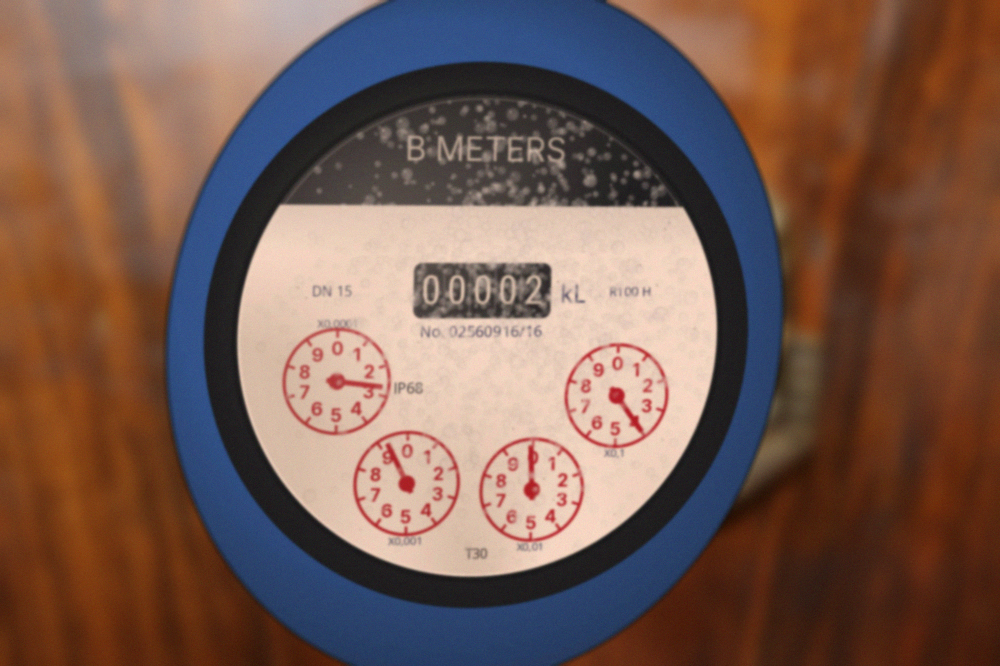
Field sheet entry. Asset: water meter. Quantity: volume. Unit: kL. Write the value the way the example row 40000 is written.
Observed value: 2.3992
